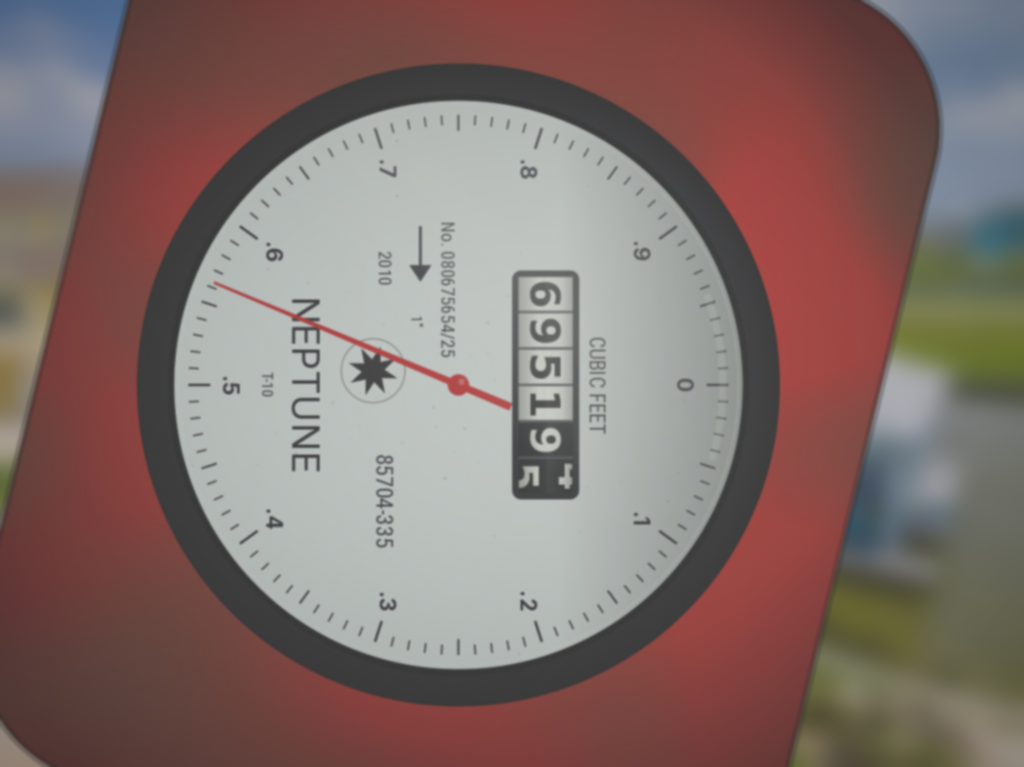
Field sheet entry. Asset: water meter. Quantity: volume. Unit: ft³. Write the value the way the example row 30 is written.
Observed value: 695194.56
